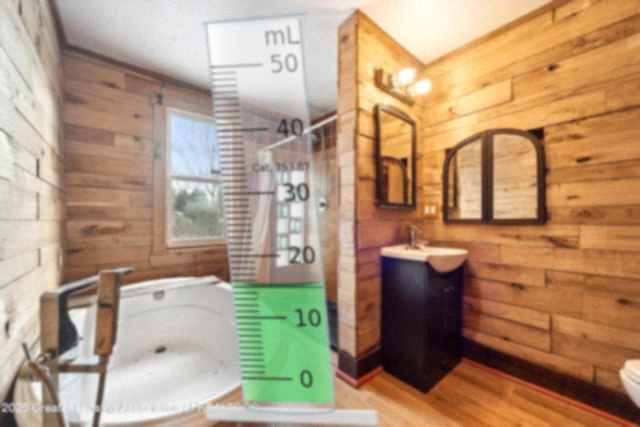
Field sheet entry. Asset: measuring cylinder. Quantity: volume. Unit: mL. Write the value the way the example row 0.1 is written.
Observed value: 15
